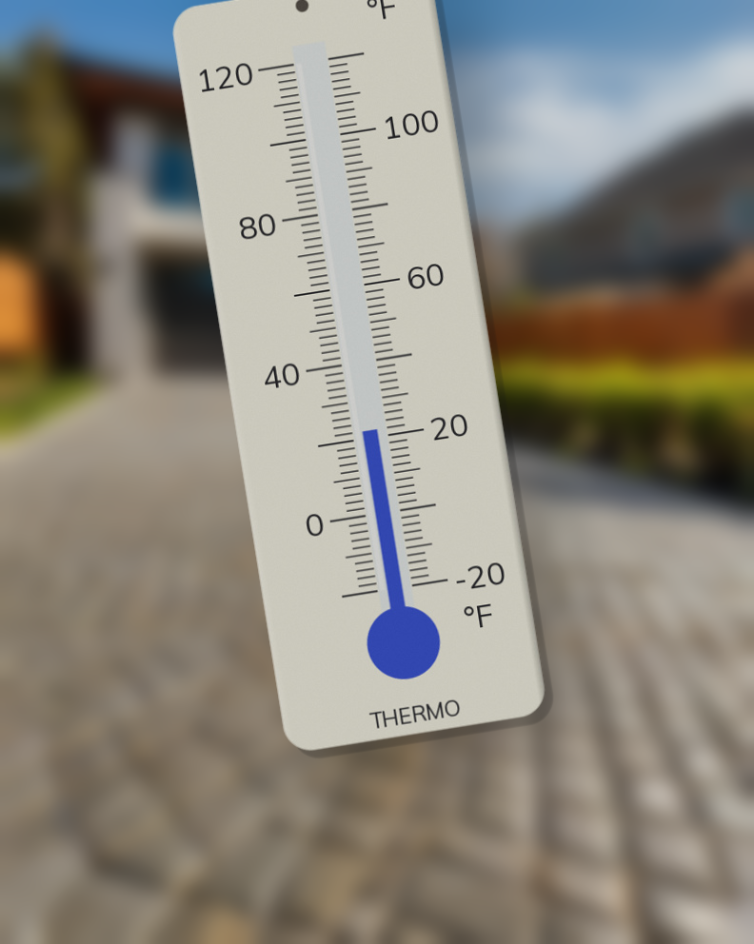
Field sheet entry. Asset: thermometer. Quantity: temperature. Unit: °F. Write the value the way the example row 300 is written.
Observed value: 22
